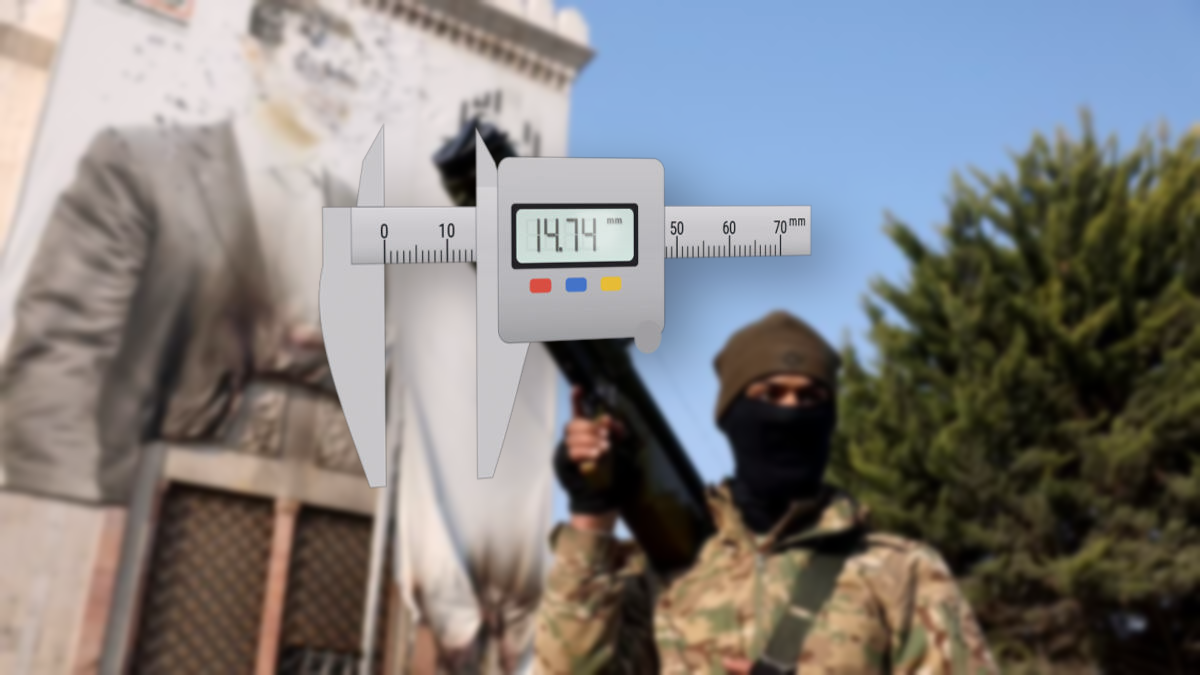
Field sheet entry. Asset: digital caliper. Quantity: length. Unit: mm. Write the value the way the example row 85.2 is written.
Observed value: 14.74
